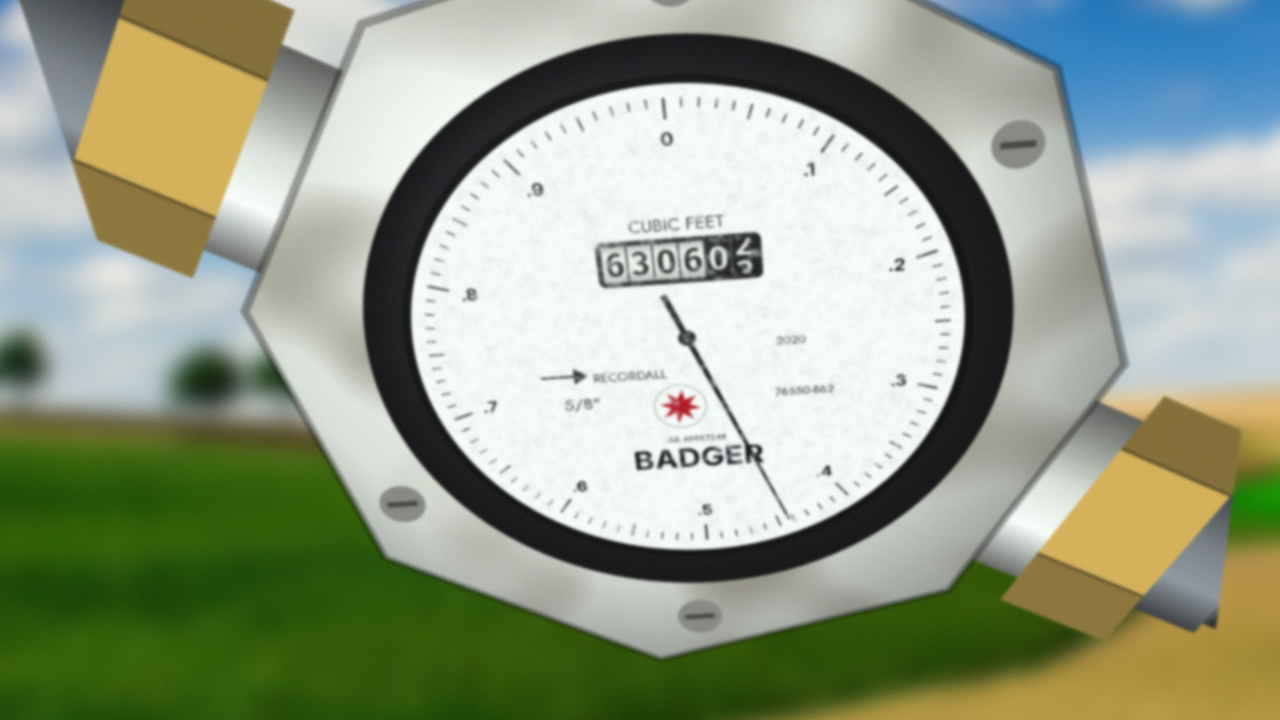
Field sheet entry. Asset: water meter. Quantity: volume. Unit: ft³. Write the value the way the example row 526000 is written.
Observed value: 630602.44
